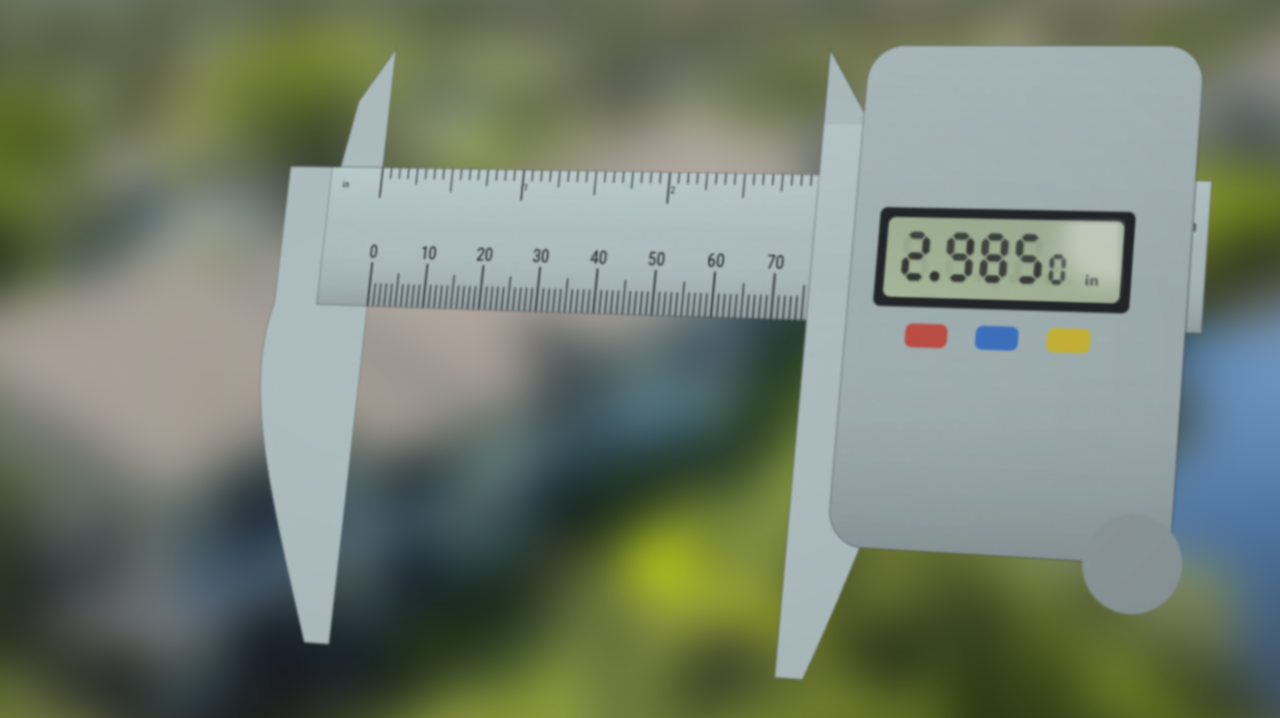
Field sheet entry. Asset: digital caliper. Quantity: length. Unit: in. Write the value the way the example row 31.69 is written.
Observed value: 2.9850
